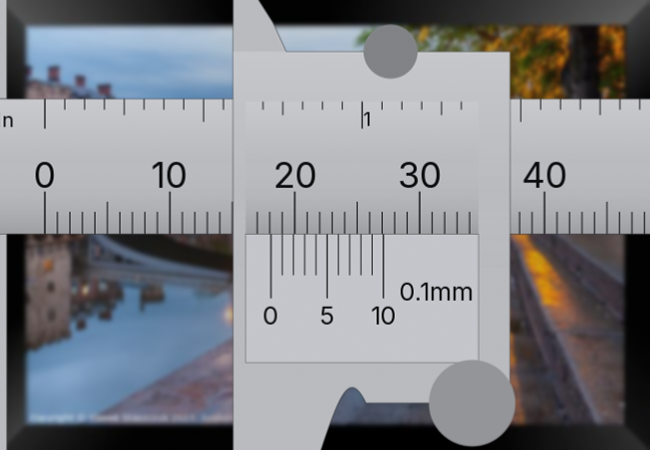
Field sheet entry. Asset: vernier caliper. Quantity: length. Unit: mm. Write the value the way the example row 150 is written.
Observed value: 18.1
